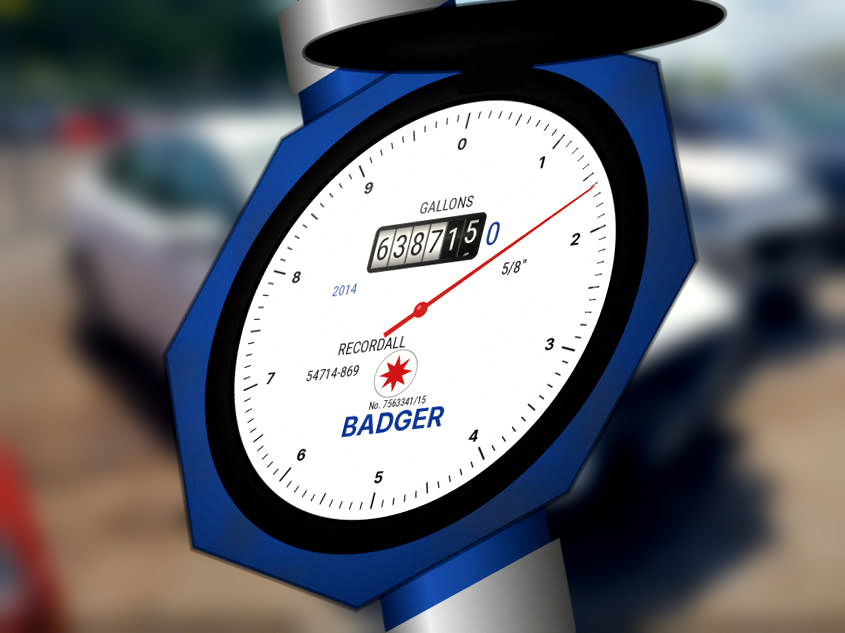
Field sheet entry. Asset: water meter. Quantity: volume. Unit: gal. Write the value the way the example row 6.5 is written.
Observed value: 6387151.6
